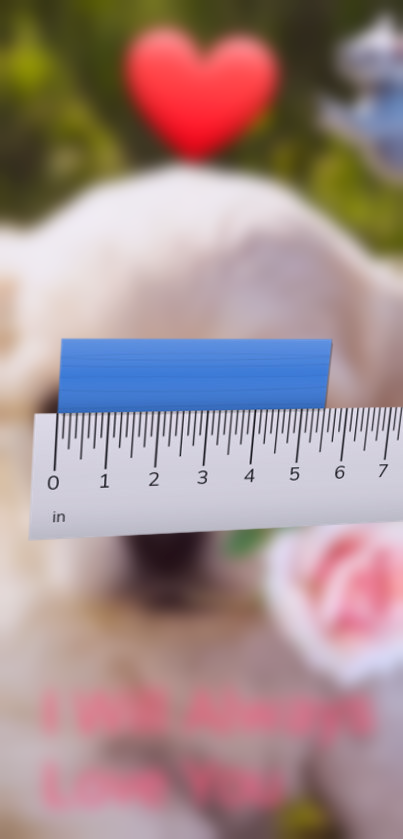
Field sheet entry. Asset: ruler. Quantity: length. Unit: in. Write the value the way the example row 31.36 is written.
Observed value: 5.5
